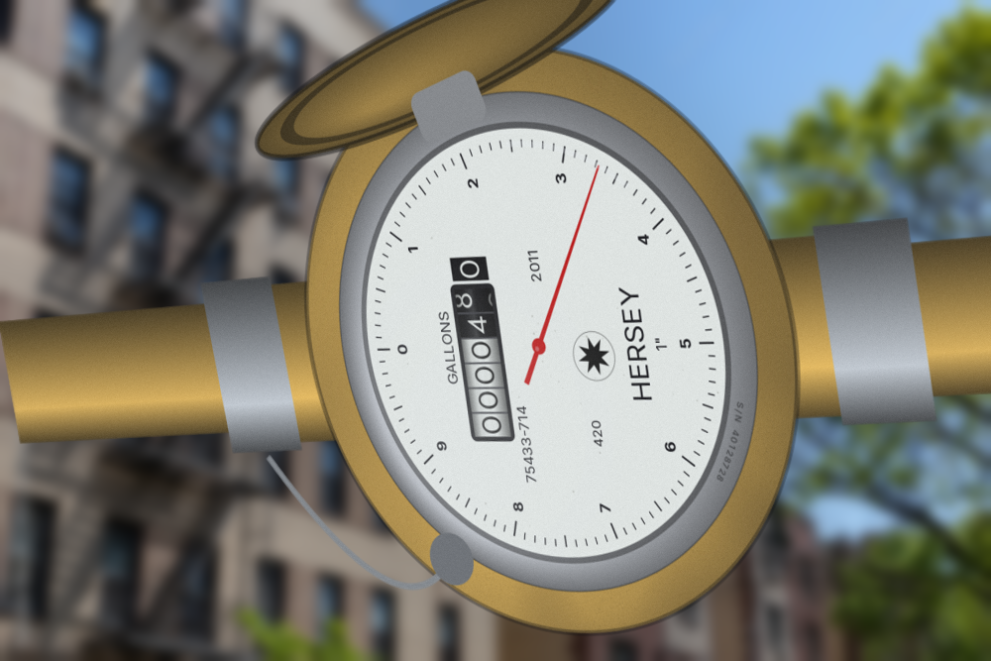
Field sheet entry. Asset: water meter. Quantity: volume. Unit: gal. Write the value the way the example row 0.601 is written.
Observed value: 483.3
